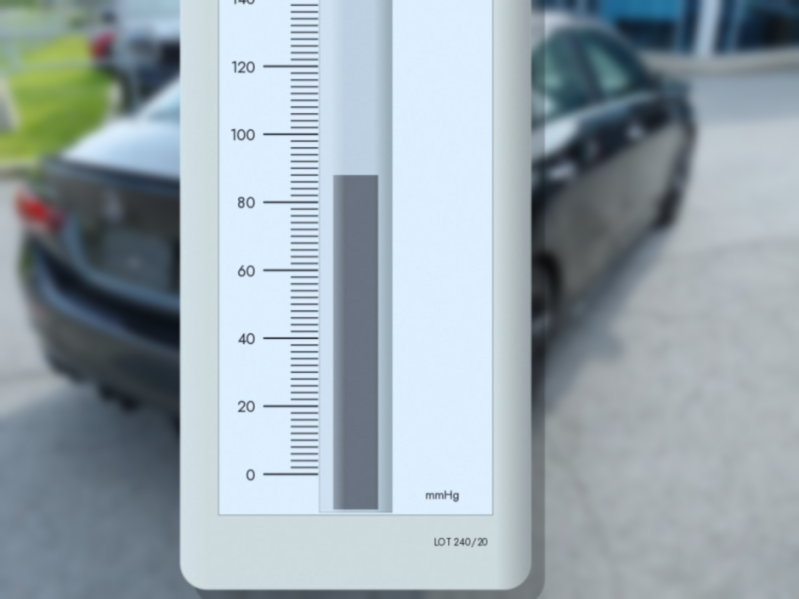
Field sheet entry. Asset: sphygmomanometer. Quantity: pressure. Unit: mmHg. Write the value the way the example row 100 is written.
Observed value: 88
